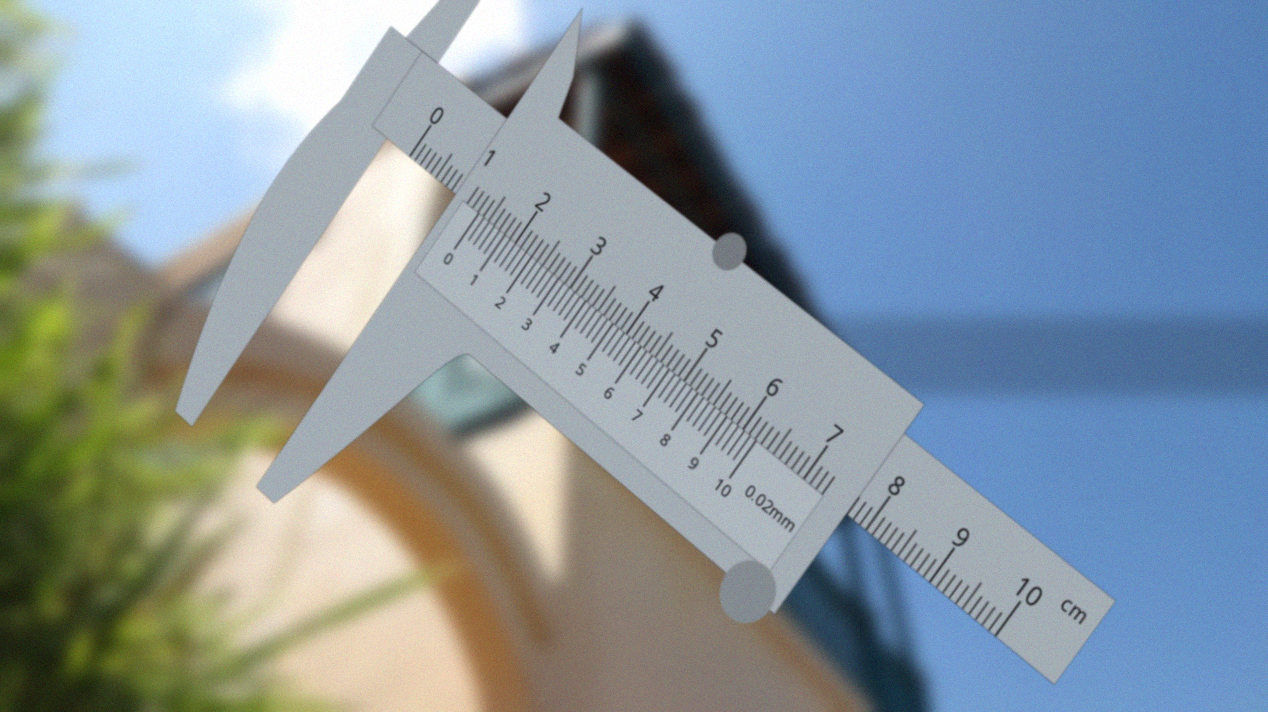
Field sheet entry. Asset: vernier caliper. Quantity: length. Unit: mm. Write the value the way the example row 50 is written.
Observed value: 13.2
